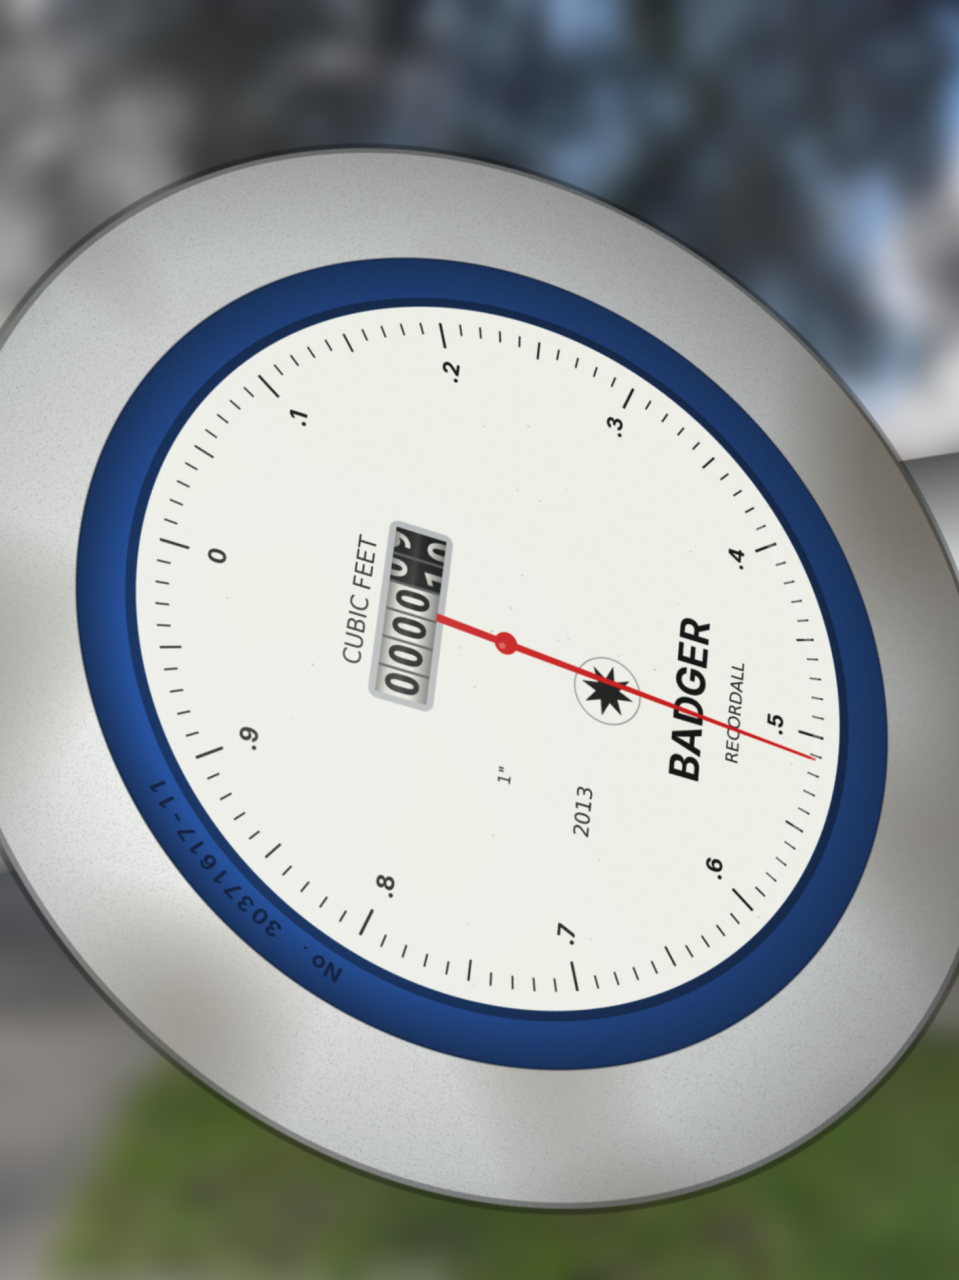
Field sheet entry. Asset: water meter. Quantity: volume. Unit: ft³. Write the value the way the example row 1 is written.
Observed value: 9.51
